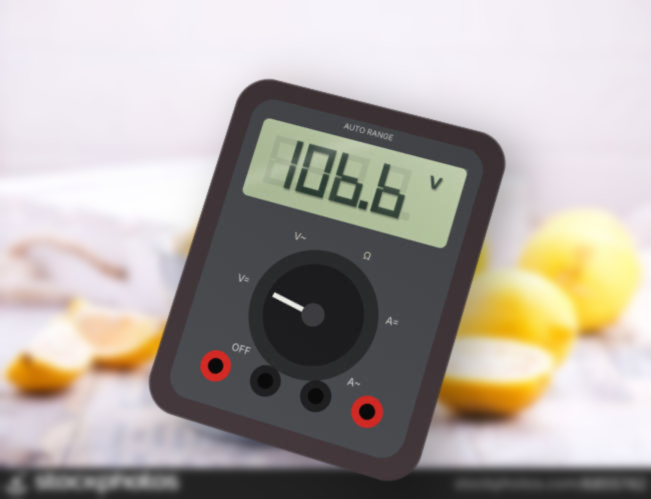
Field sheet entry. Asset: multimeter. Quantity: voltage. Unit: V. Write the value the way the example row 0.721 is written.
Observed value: 106.6
